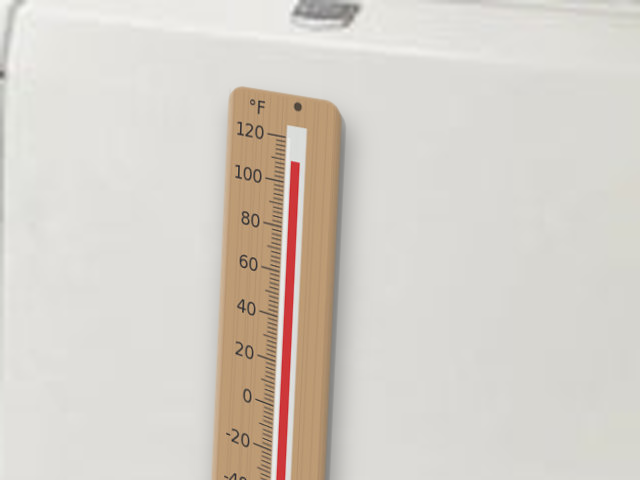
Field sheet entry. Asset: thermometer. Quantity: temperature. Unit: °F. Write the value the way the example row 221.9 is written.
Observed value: 110
